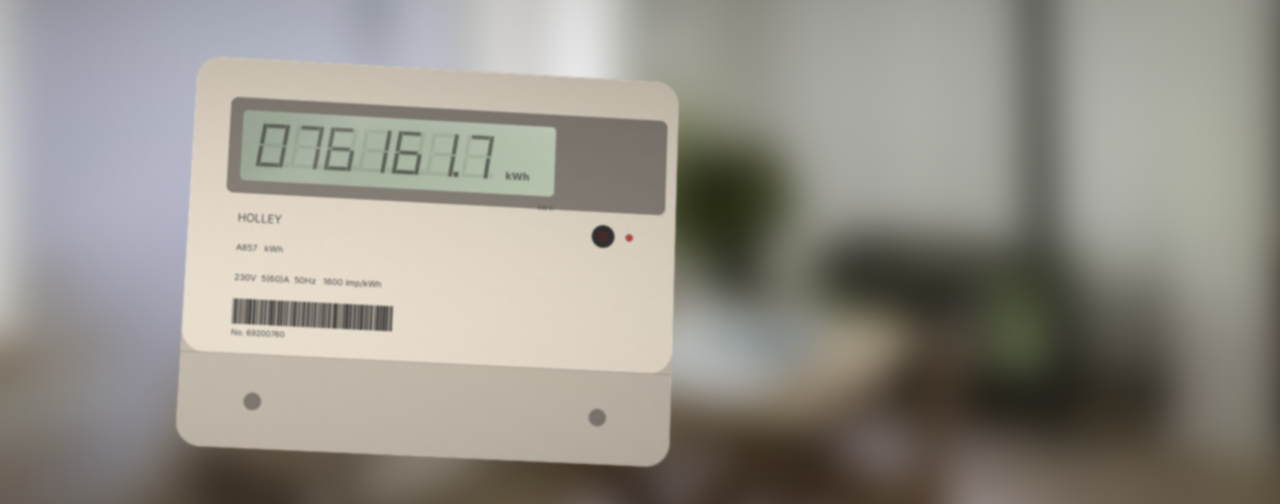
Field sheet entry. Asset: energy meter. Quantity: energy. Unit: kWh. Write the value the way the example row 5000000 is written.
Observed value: 76161.7
